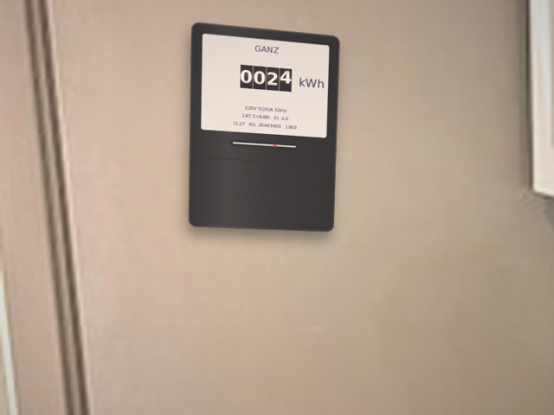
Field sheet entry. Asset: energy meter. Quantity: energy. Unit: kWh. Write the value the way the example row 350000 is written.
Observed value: 24
